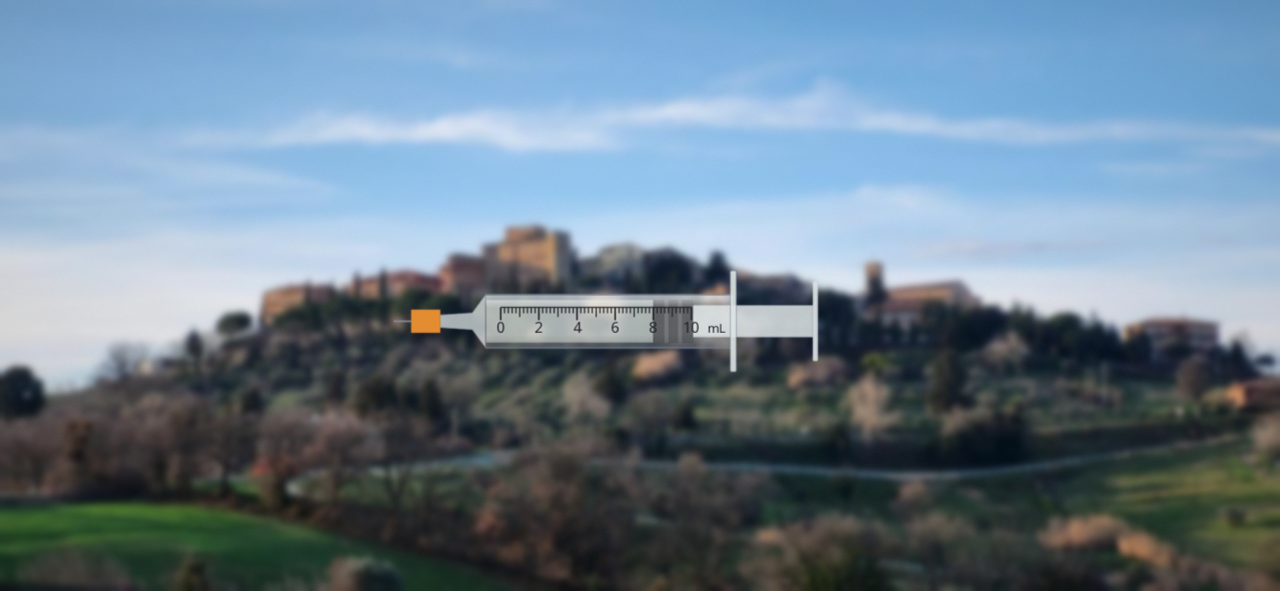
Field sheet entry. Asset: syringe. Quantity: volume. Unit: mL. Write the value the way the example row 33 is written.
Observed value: 8
